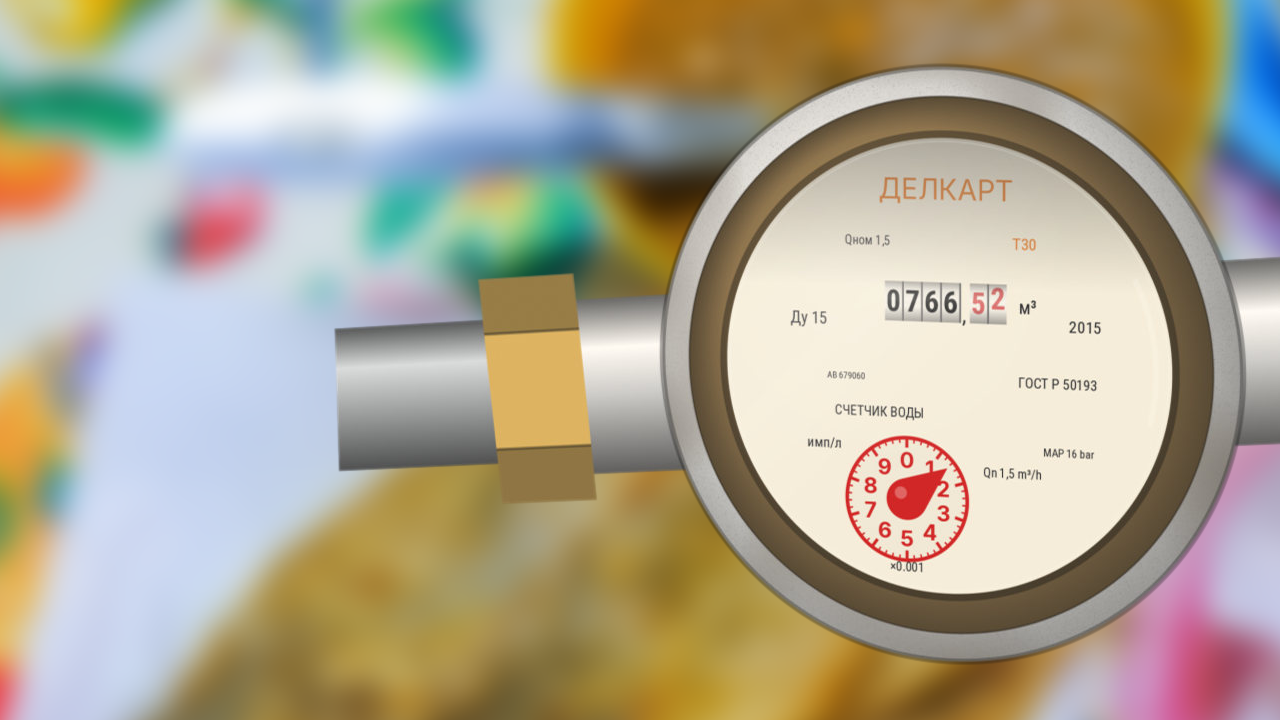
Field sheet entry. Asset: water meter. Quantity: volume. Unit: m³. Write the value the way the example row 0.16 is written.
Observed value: 766.521
